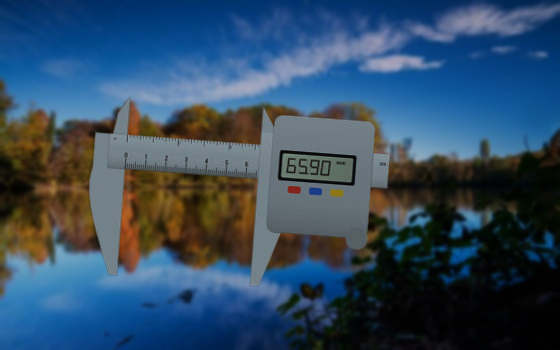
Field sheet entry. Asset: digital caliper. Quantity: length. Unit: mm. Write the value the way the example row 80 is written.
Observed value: 65.90
